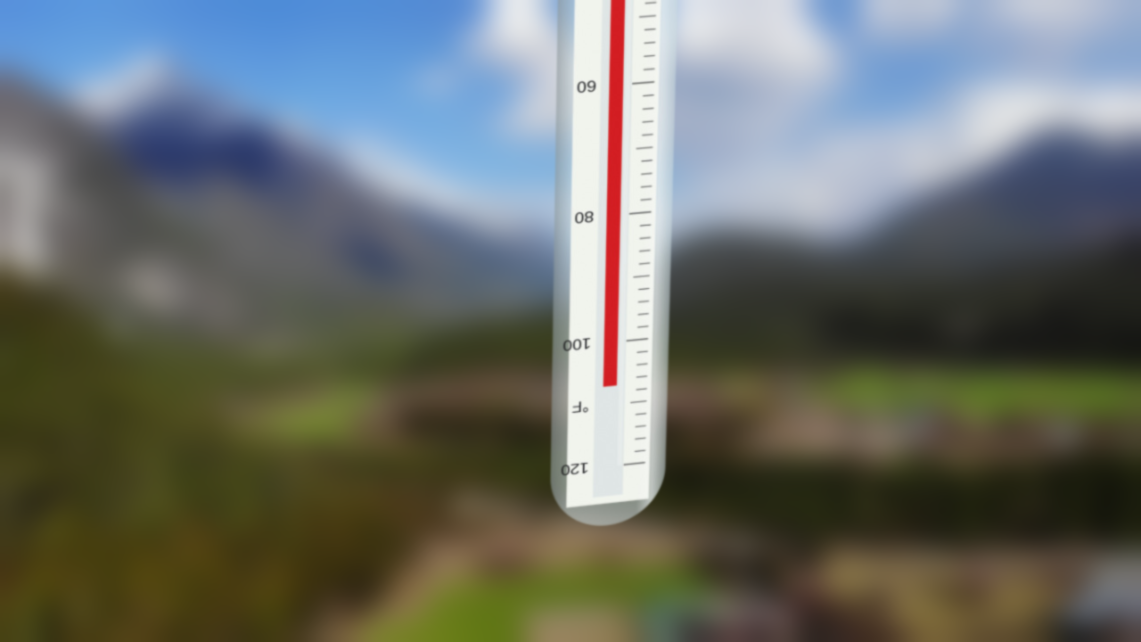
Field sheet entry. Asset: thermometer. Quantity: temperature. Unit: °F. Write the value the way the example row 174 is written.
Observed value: 107
